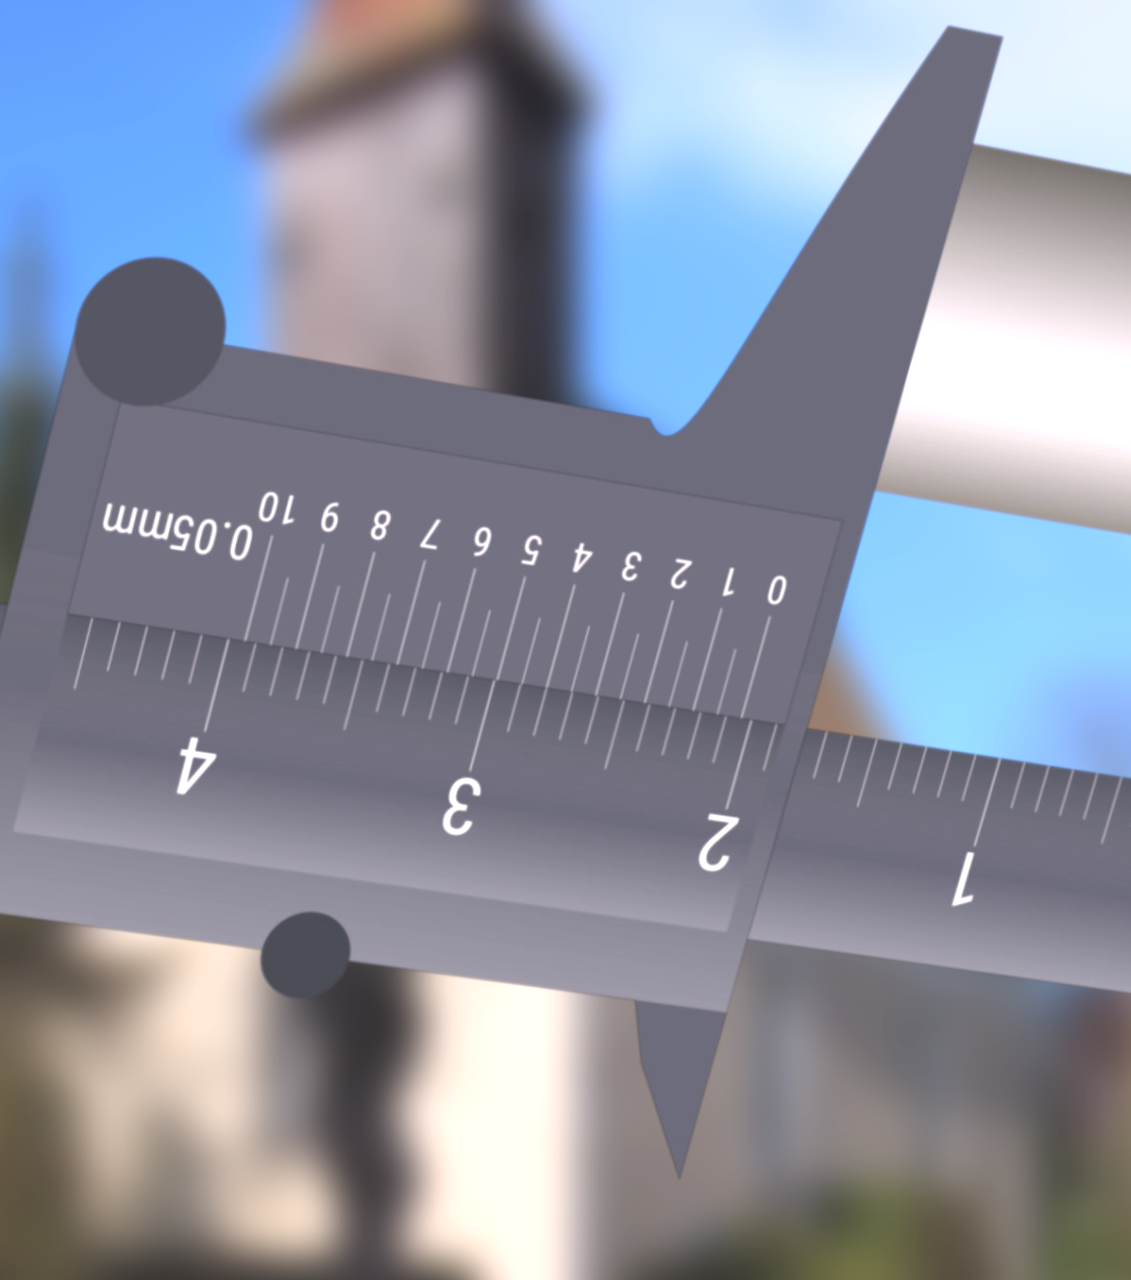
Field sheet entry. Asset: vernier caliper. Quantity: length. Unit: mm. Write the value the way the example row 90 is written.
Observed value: 20.4
